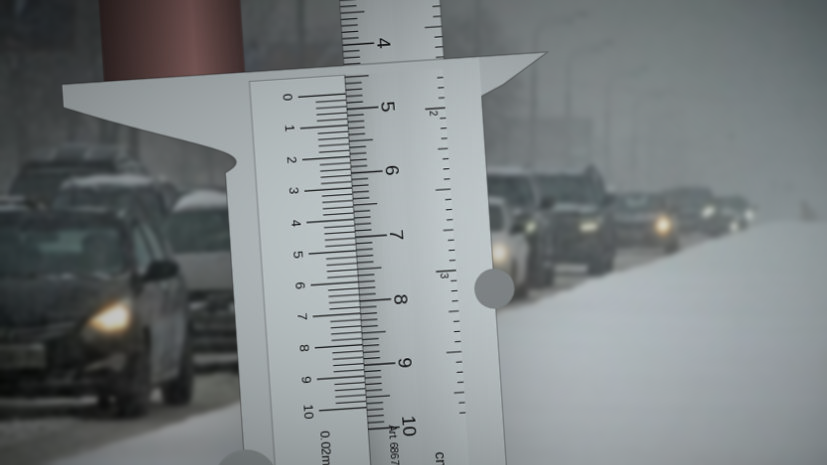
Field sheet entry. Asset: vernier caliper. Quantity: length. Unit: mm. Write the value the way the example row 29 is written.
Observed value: 47.6
